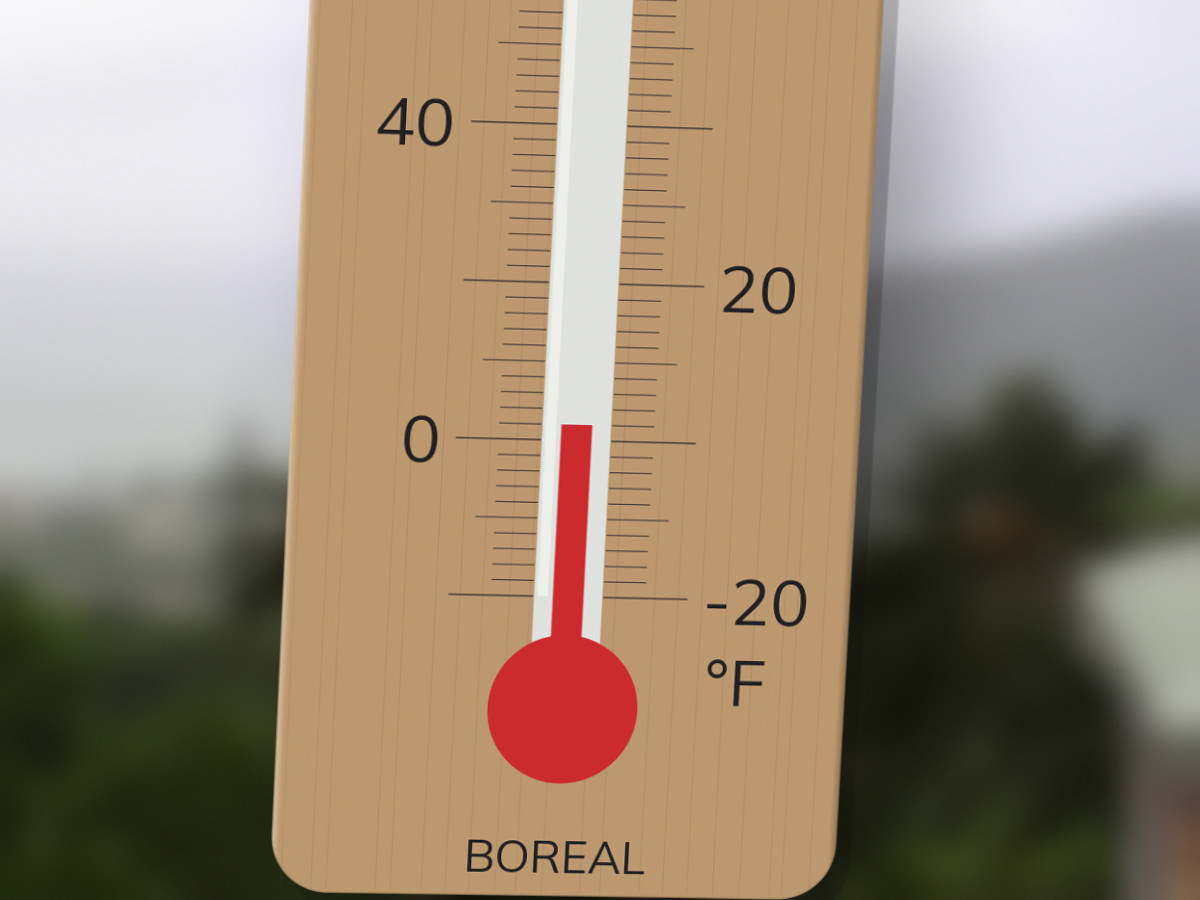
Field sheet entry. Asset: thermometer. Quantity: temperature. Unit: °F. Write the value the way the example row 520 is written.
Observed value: 2
